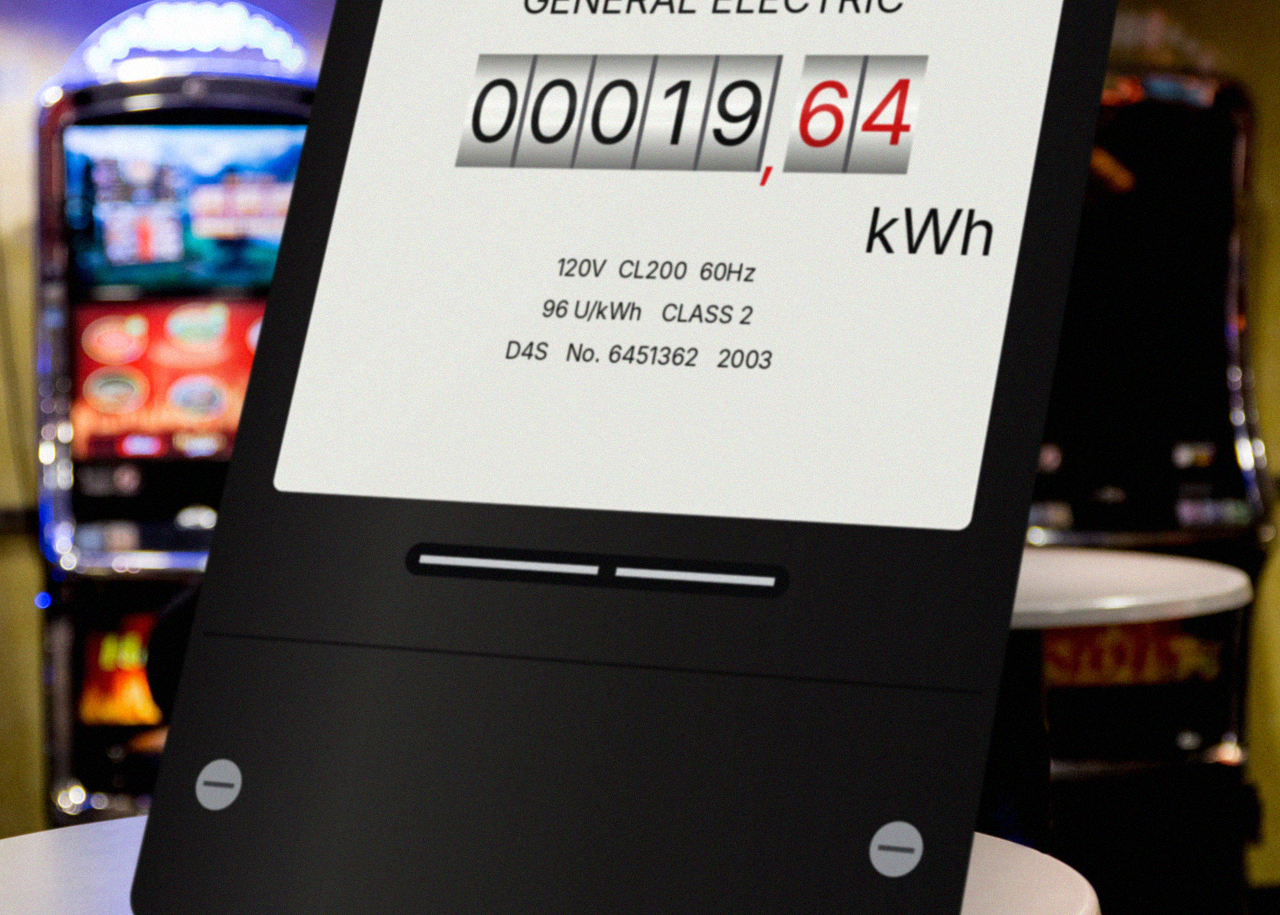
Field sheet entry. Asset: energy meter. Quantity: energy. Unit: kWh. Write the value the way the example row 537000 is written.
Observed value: 19.64
